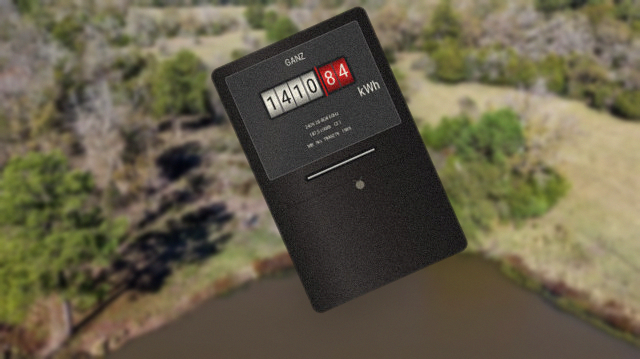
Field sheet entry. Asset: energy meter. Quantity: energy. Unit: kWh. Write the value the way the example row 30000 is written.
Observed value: 1410.84
